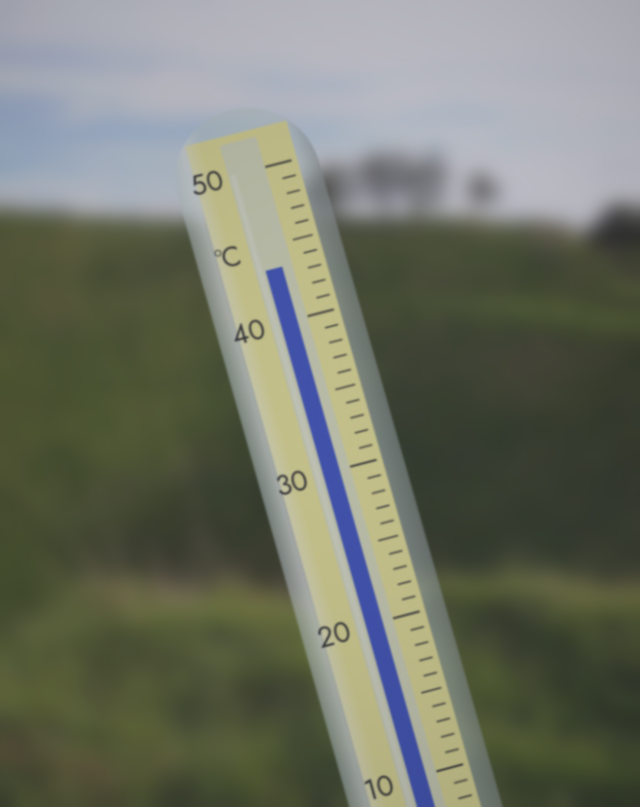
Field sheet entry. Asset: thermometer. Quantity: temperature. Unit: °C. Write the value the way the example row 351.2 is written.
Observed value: 43.5
